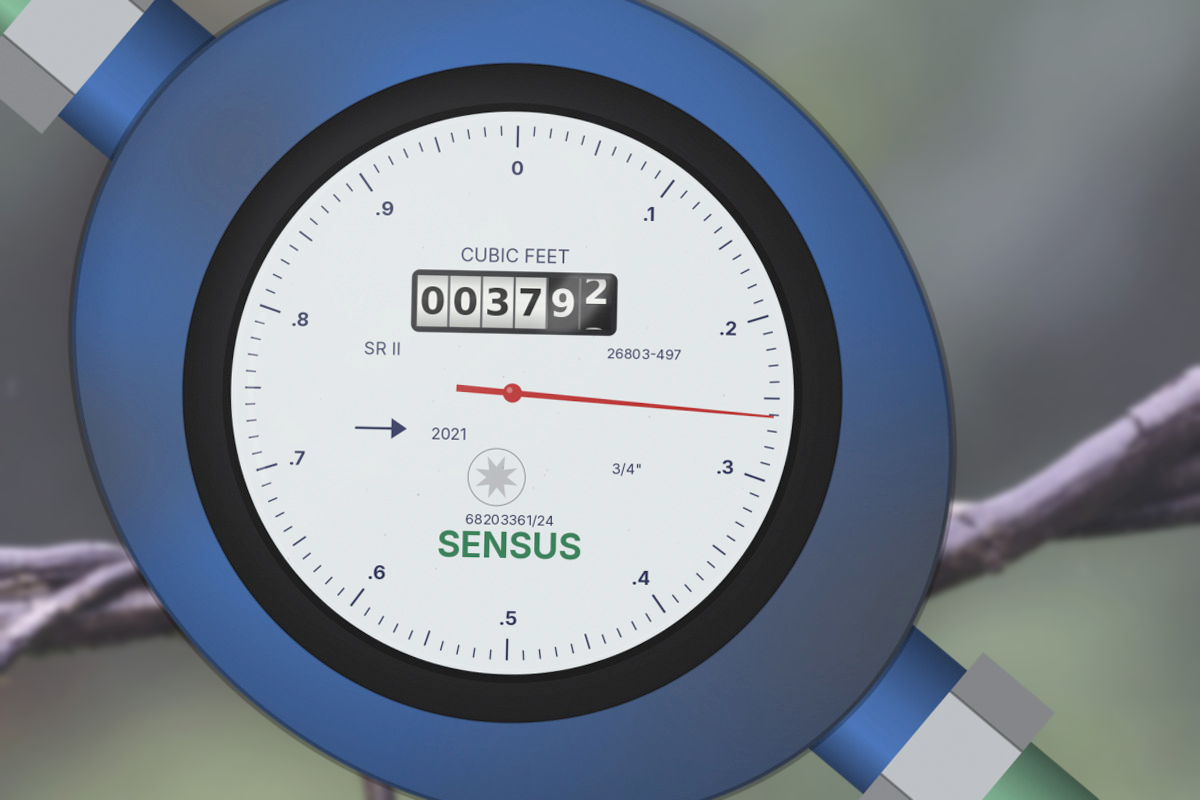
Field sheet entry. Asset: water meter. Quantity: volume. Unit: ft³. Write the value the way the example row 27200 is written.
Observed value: 3792.26
